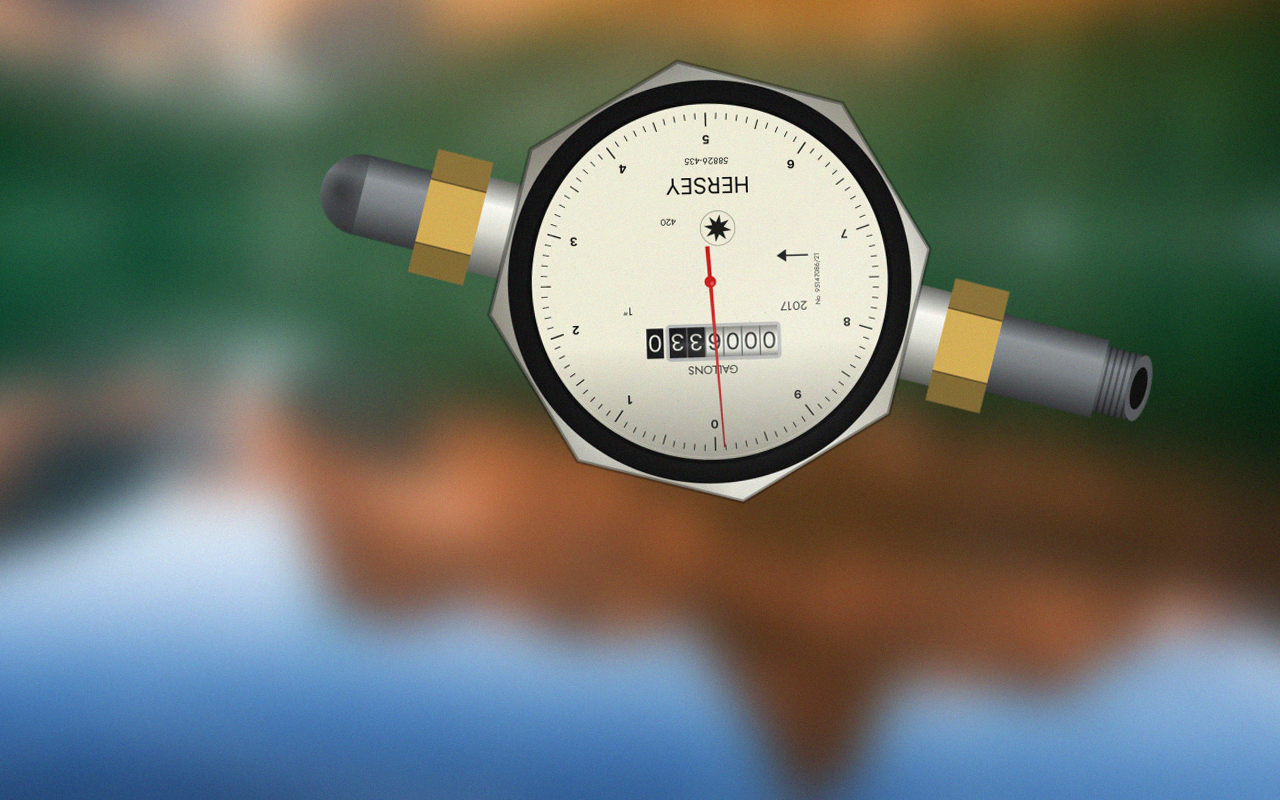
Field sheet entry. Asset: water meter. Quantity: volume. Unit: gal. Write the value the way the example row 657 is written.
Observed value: 6329.9
